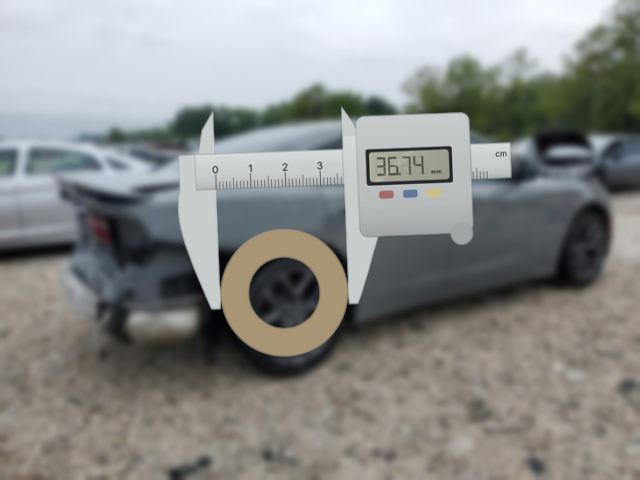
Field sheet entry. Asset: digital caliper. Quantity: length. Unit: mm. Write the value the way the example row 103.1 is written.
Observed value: 36.74
